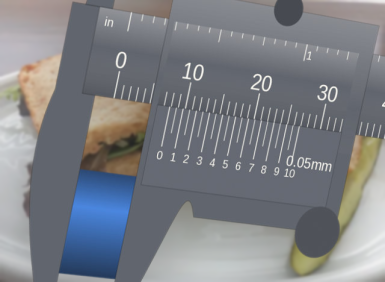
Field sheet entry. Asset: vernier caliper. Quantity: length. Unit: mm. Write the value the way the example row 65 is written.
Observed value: 7.8
